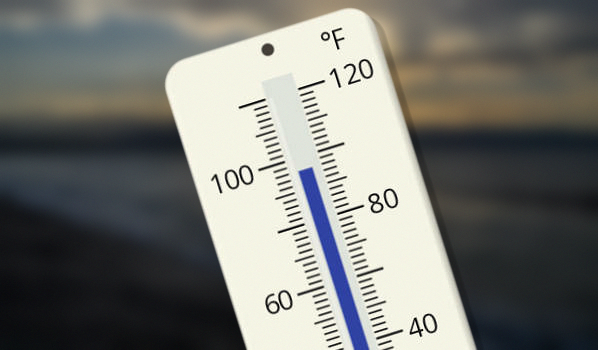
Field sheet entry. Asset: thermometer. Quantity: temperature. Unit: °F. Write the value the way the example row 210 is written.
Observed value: 96
